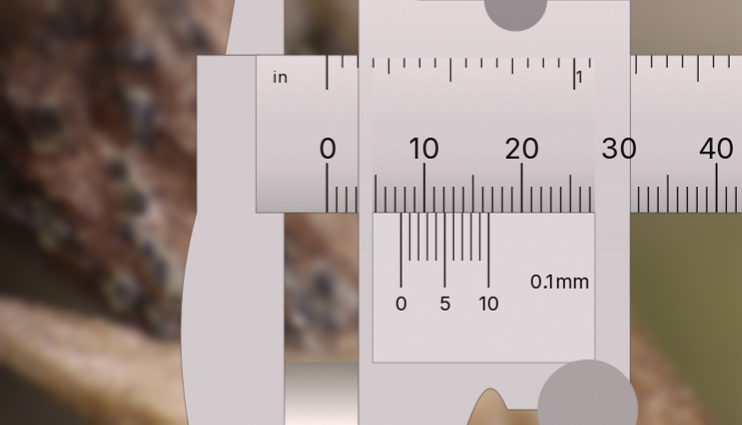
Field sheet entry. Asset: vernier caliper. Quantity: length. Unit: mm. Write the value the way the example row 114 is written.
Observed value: 7.6
